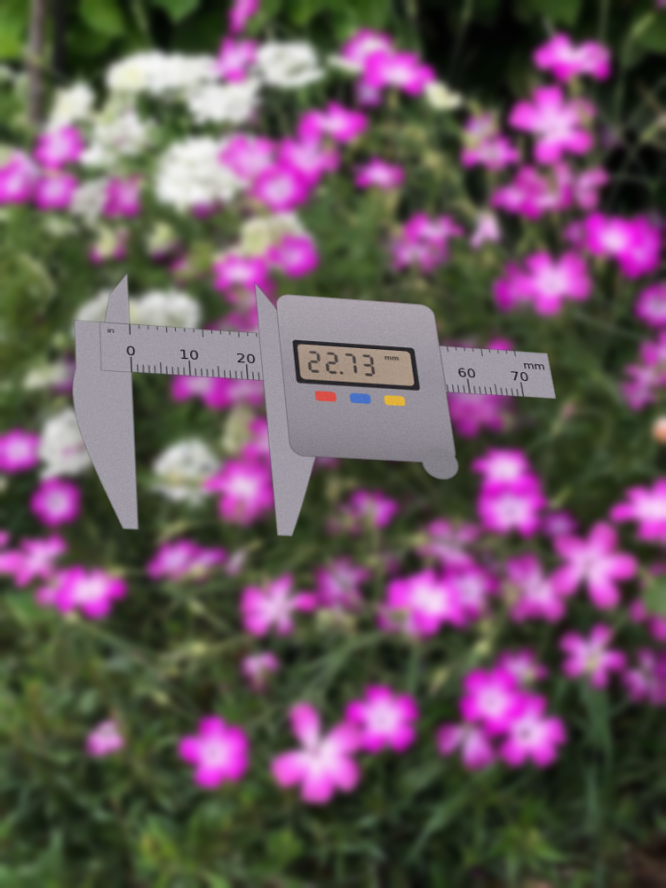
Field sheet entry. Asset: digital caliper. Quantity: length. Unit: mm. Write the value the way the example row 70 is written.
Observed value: 22.73
